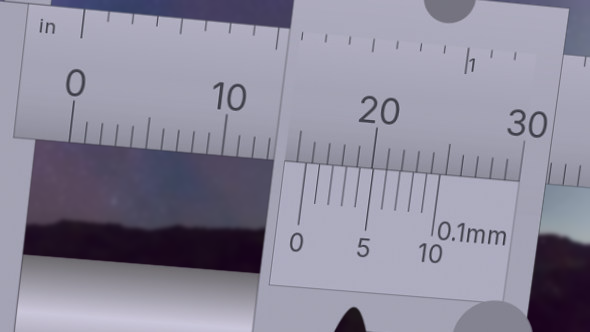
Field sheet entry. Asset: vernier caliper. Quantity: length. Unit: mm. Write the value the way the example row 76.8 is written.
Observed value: 15.6
